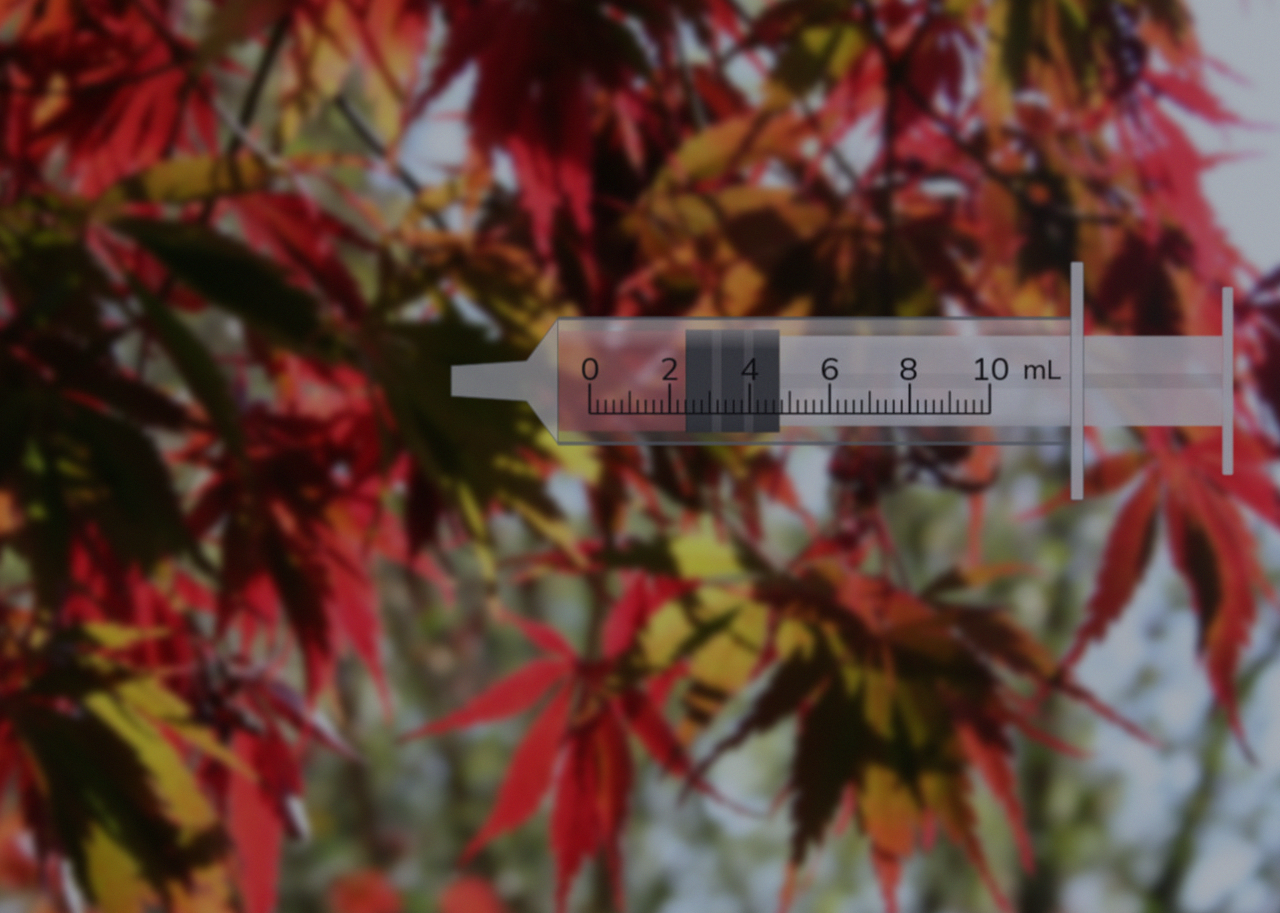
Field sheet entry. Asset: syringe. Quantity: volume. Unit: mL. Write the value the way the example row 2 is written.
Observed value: 2.4
